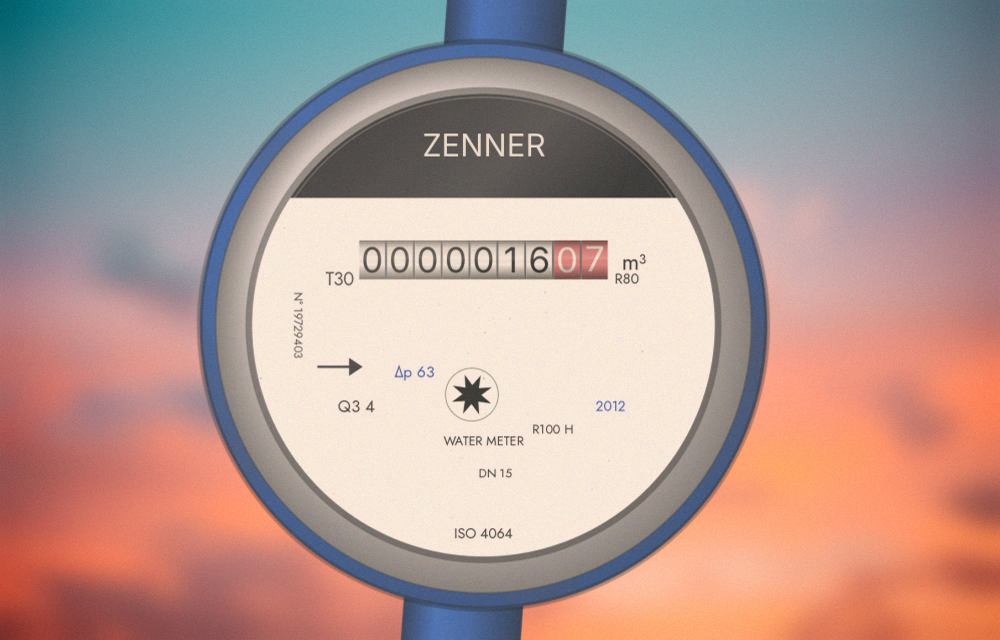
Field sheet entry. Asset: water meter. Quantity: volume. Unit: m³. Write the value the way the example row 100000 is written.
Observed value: 16.07
